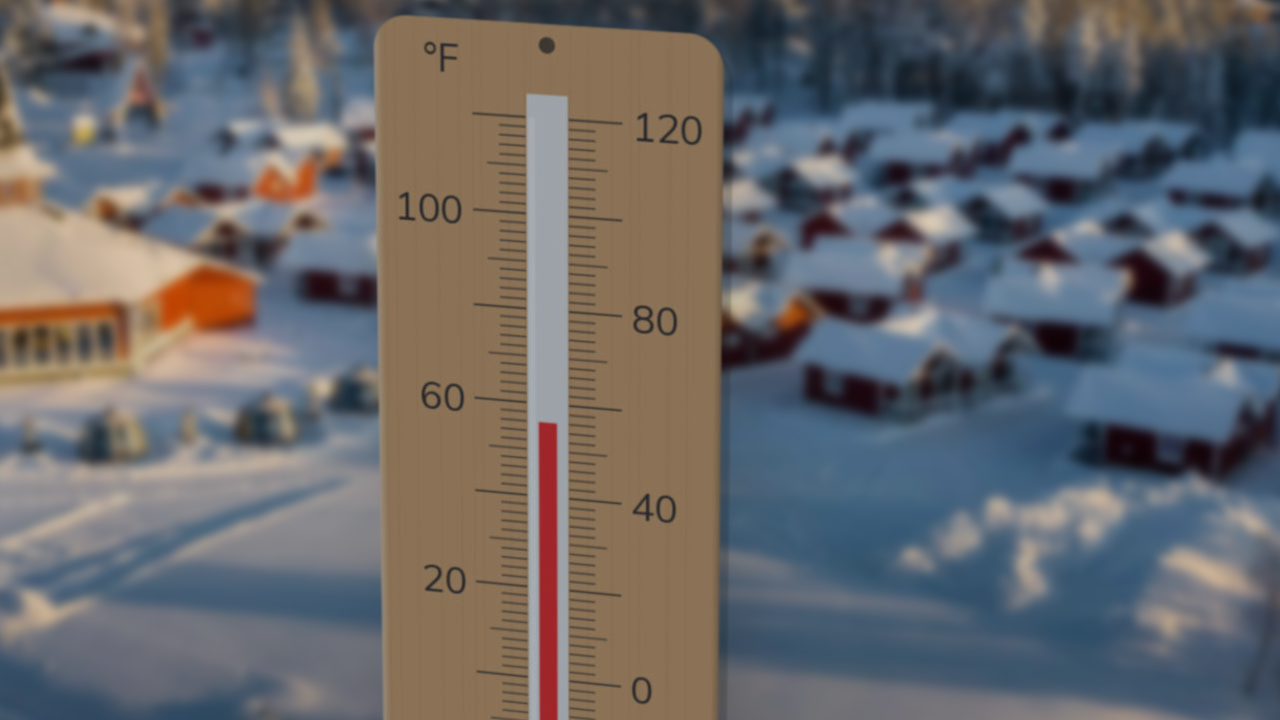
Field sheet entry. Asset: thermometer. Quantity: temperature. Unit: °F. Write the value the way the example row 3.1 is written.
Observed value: 56
